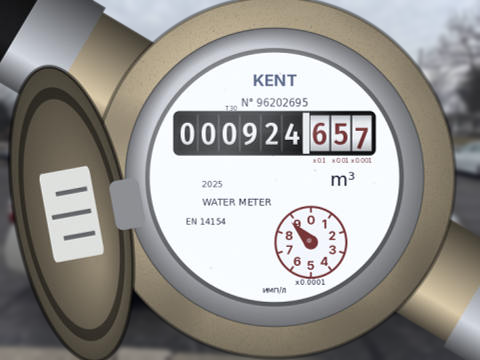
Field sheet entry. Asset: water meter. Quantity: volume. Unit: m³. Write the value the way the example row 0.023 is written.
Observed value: 924.6568
